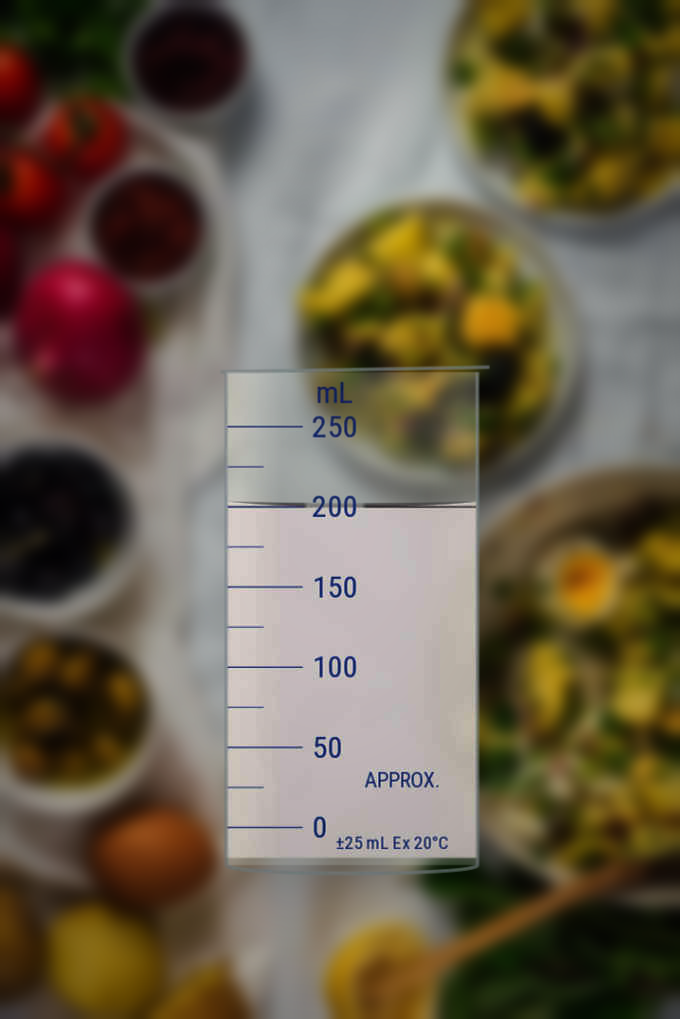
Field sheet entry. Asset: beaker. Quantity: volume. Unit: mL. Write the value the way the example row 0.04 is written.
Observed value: 200
